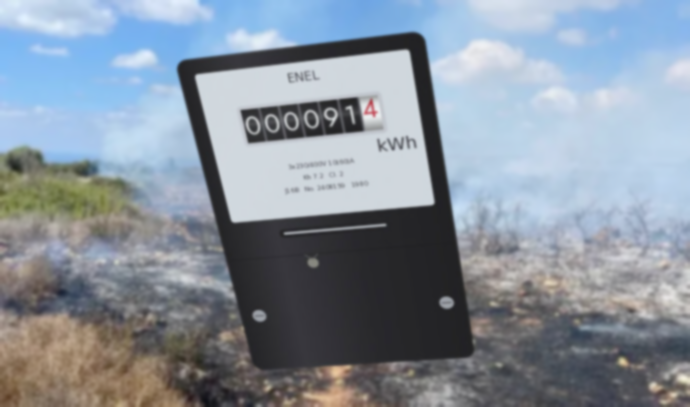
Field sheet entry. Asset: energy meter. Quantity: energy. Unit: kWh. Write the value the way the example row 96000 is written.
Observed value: 91.4
